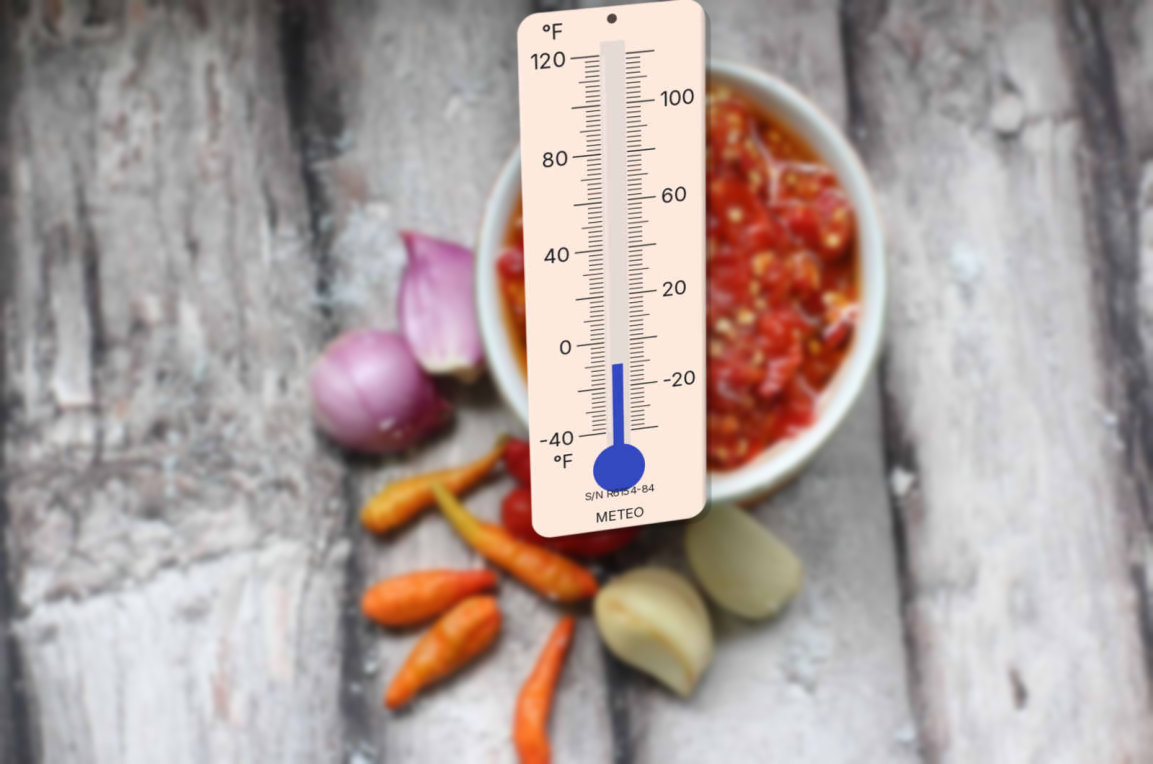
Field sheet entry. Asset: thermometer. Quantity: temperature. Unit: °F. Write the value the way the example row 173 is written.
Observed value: -10
